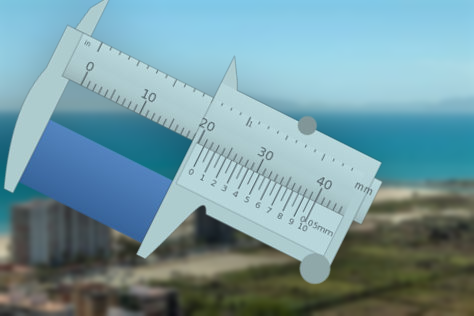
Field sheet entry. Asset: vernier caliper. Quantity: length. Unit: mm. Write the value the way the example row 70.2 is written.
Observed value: 21.0
